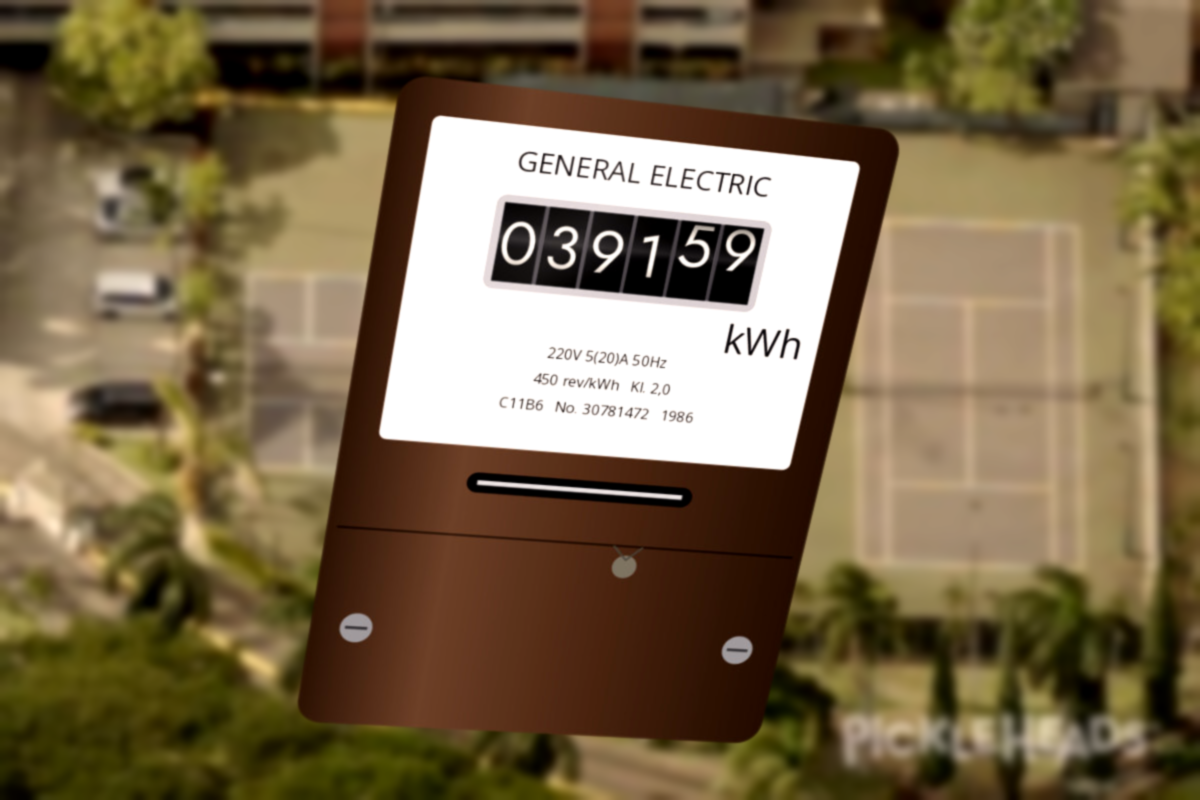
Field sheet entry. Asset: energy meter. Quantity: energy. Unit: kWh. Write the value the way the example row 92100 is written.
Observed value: 39159
